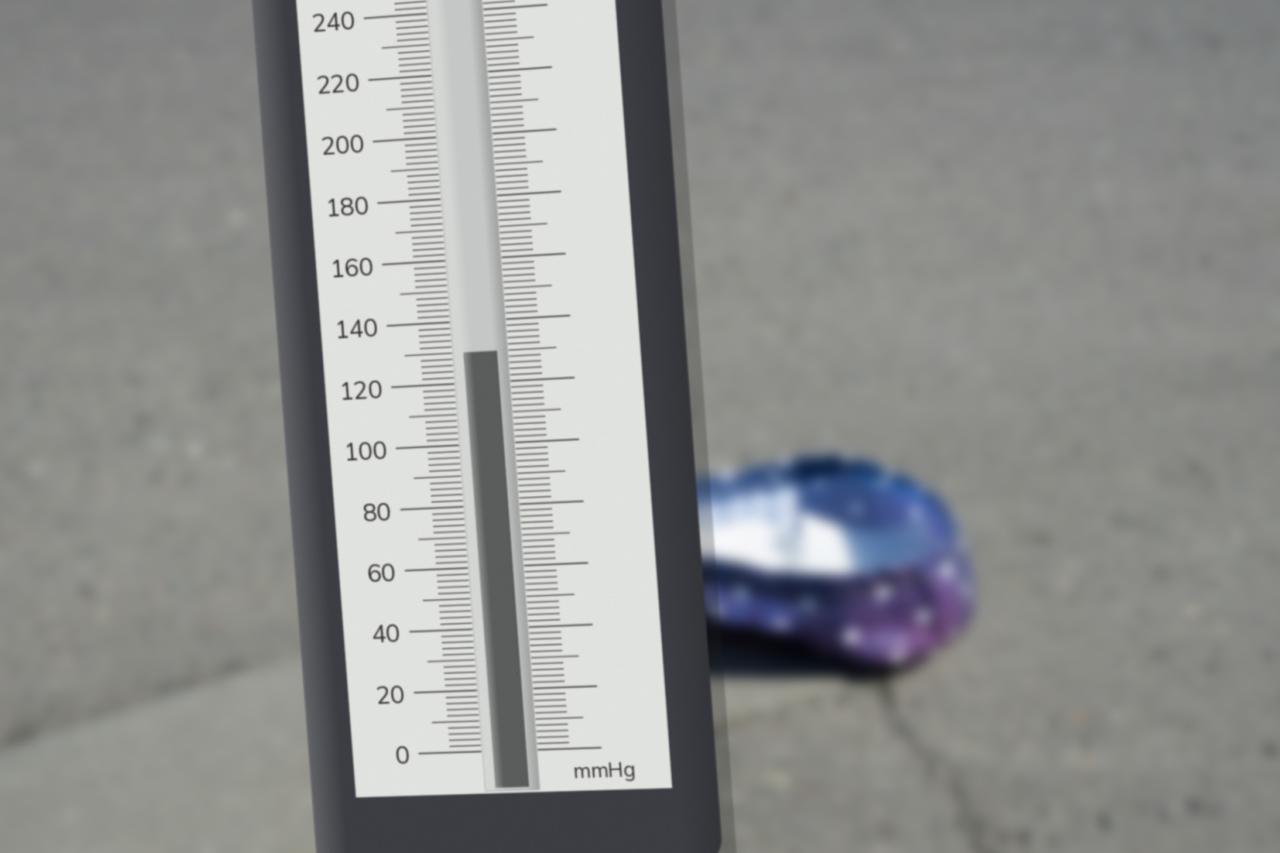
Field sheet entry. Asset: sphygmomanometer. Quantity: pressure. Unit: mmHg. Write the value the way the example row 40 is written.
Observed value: 130
